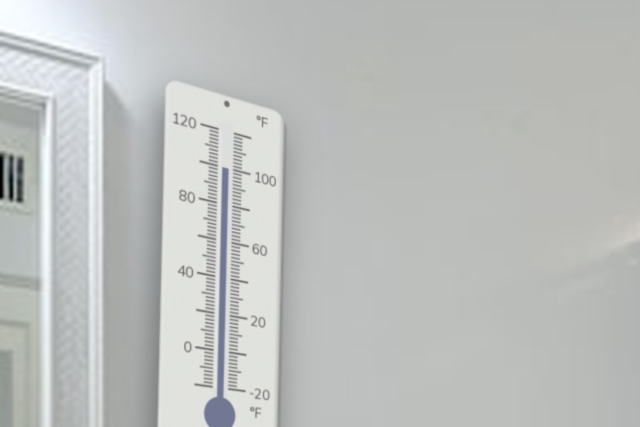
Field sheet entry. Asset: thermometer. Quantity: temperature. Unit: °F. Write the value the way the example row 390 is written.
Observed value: 100
